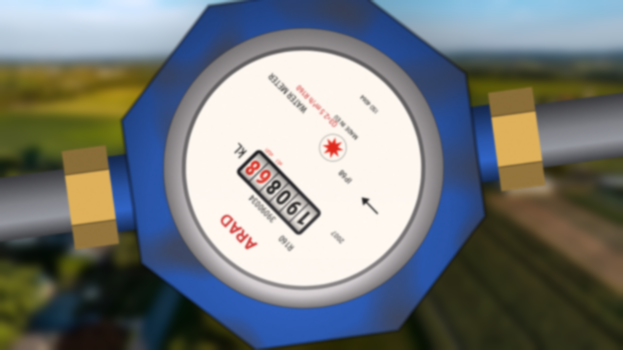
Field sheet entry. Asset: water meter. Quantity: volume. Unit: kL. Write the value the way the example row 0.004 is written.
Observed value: 1908.68
